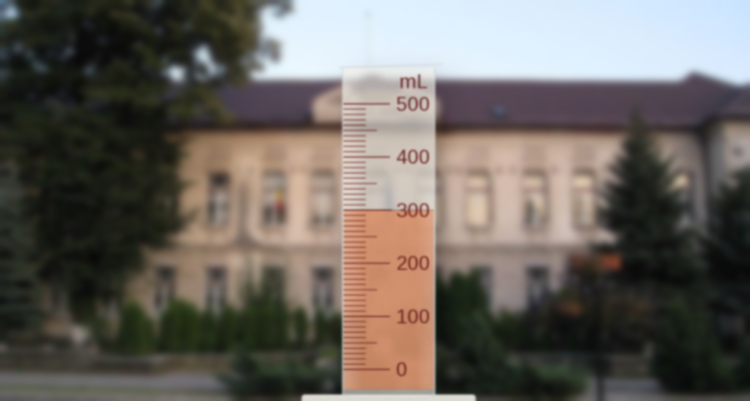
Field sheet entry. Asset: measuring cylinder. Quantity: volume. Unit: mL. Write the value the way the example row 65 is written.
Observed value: 300
